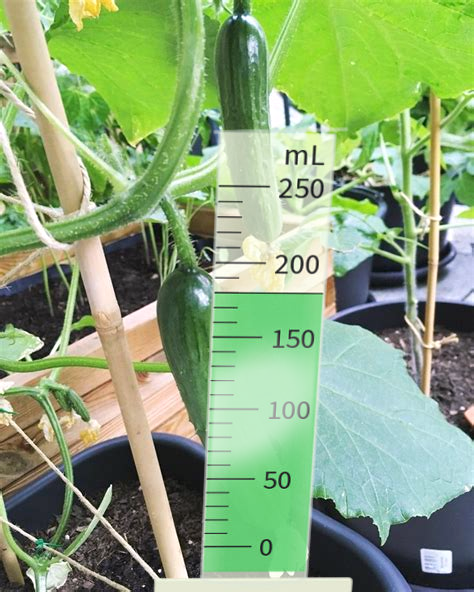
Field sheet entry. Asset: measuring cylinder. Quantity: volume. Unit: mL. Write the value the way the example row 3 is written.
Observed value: 180
